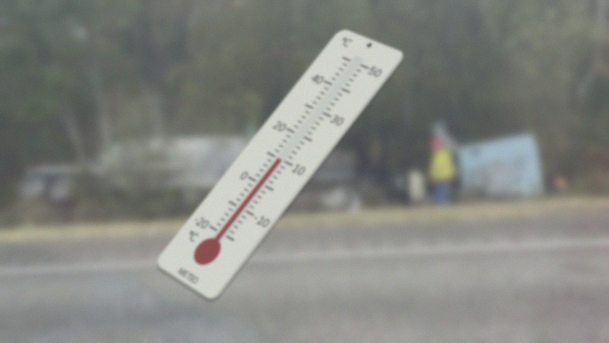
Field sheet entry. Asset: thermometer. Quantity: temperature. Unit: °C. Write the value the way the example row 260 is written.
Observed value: 10
